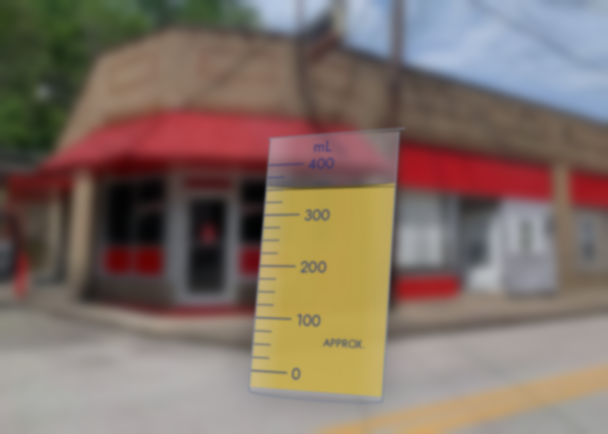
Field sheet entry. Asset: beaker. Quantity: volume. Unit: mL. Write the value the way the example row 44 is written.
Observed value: 350
